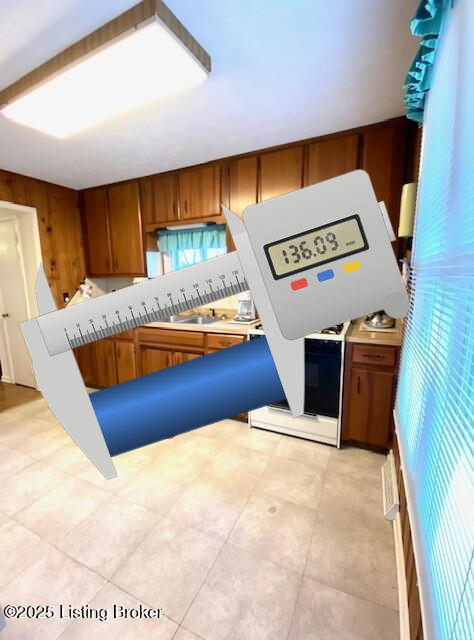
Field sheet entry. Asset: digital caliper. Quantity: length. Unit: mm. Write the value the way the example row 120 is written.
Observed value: 136.09
